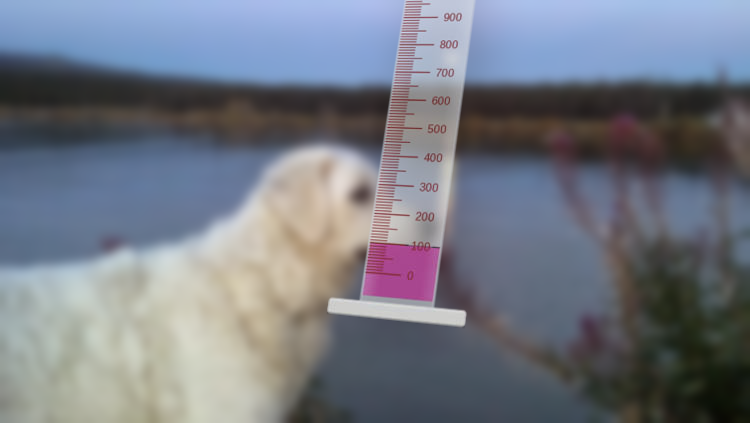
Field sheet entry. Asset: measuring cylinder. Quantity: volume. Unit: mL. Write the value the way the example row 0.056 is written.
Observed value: 100
